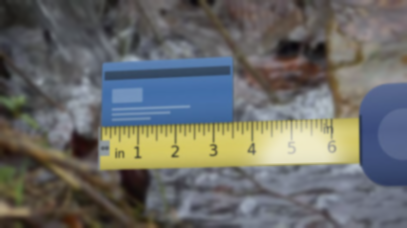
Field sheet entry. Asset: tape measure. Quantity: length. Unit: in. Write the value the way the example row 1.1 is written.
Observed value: 3.5
